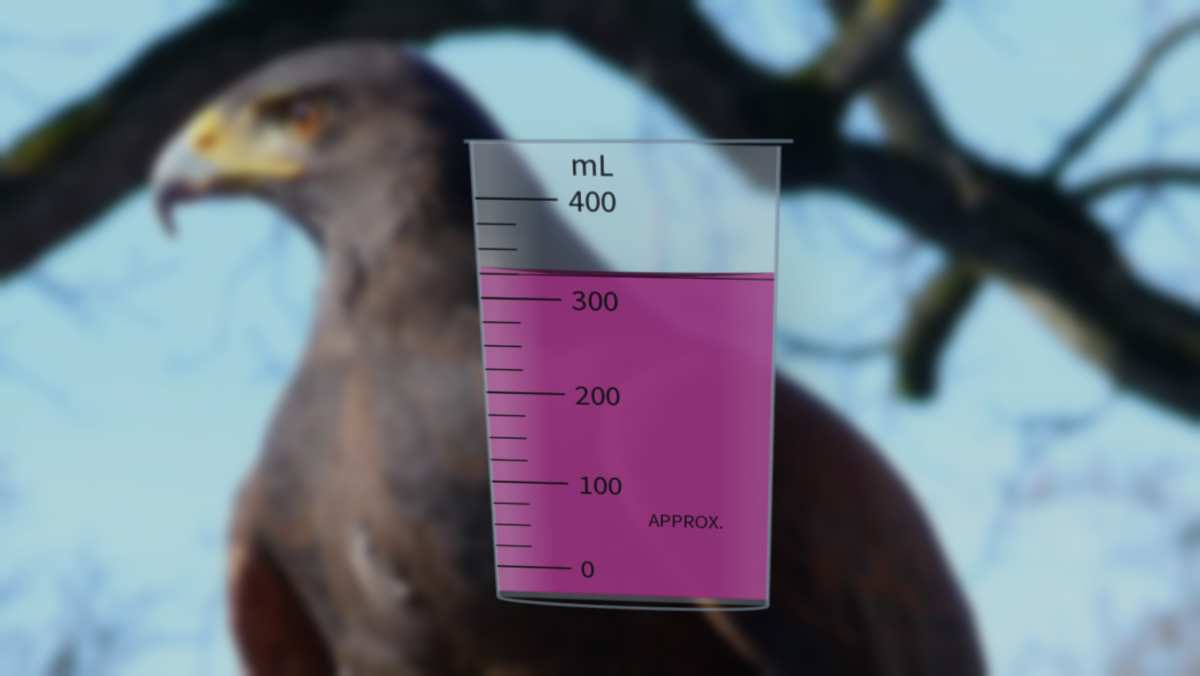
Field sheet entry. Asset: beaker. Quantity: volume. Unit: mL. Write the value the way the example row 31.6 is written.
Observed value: 325
